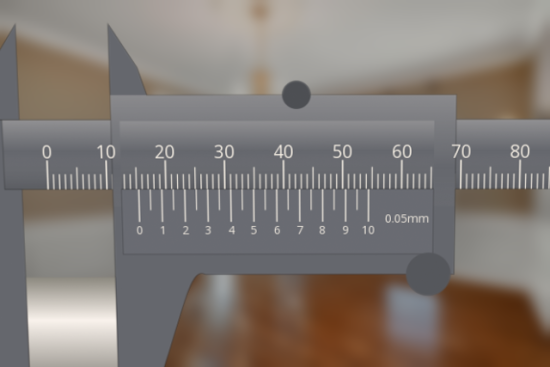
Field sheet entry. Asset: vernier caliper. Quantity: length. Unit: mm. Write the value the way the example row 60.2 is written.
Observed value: 15.4
